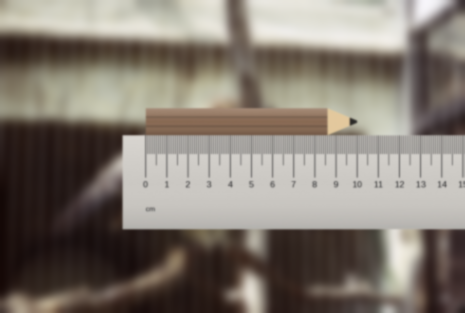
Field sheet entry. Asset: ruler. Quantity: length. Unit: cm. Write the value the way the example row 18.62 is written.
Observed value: 10
